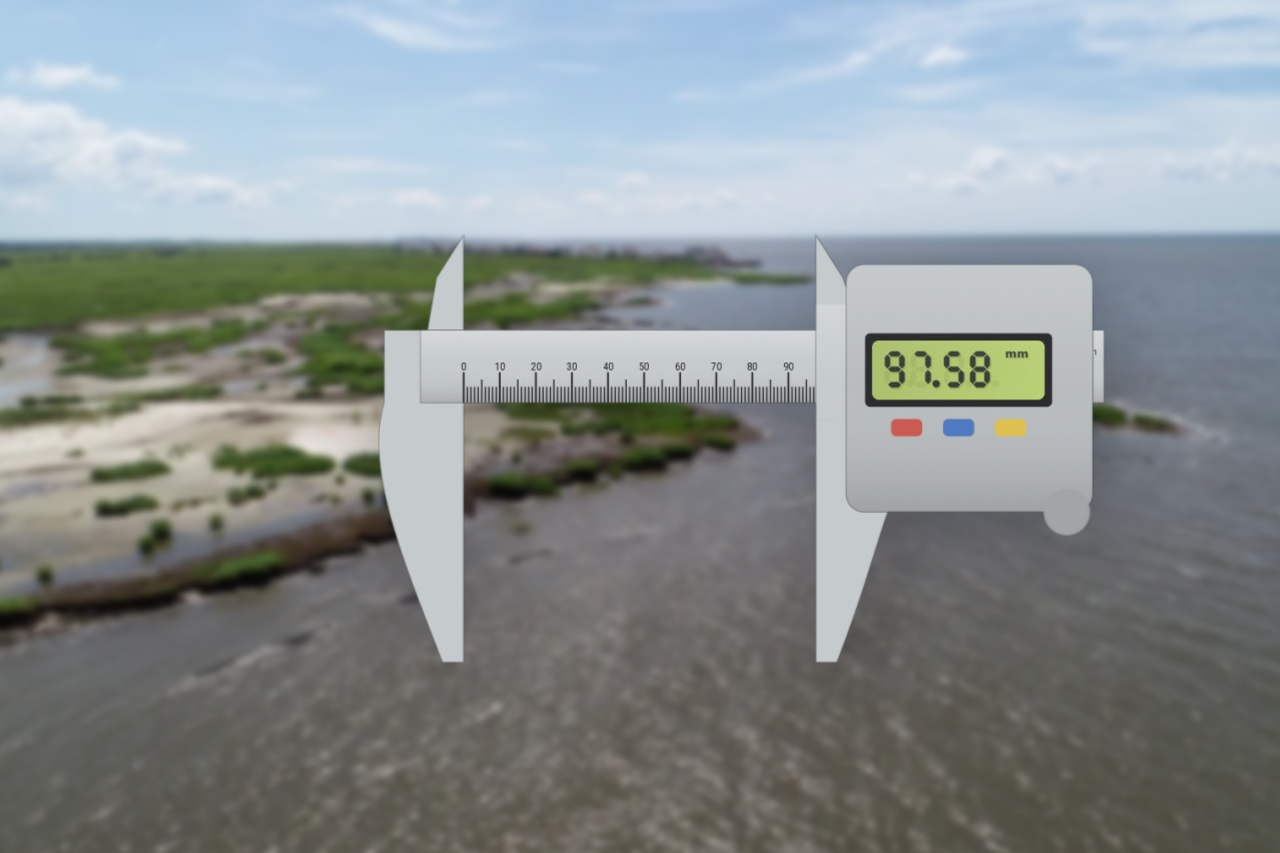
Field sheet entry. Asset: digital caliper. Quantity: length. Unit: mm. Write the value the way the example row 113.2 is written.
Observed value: 97.58
